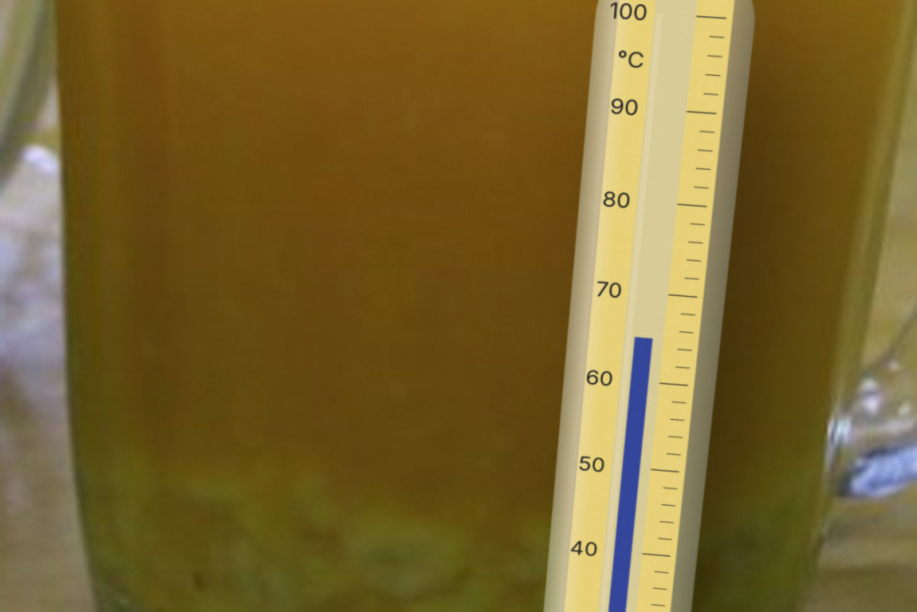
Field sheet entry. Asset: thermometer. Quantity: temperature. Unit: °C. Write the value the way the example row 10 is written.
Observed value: 65
